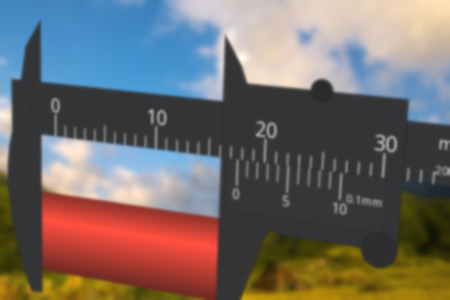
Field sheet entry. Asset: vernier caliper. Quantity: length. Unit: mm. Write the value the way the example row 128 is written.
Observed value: 17.6
